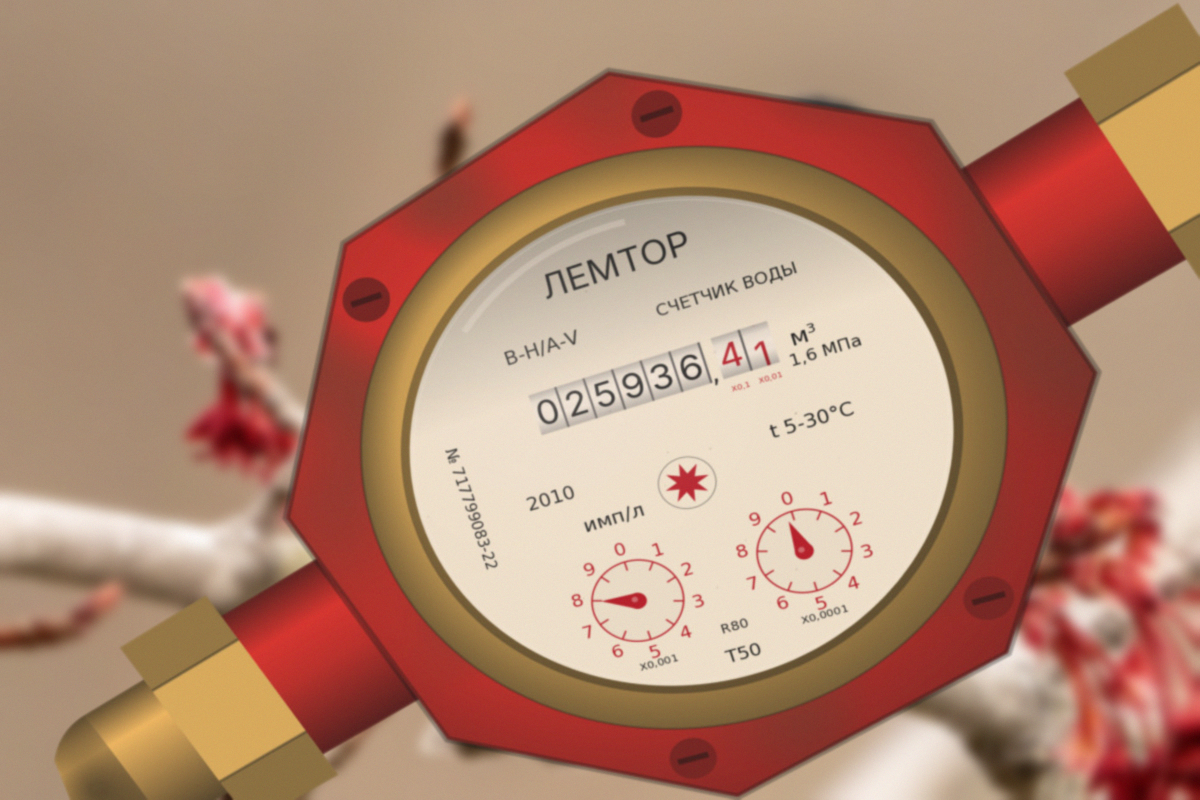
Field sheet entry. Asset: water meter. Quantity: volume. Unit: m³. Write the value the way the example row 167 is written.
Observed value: 25936.4079
